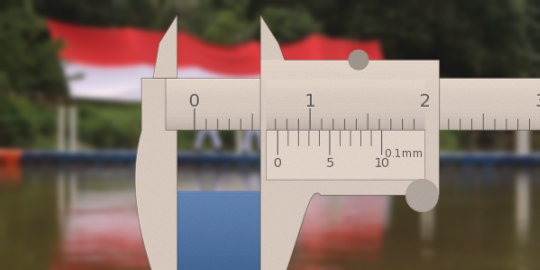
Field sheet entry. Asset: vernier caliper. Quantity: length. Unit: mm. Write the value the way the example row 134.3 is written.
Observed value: 7.2
